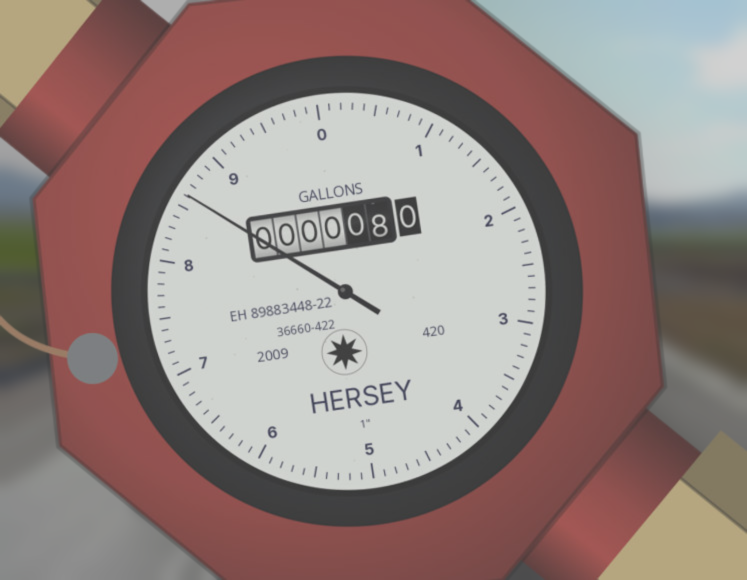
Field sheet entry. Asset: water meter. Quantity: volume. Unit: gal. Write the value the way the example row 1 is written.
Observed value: 78.6
